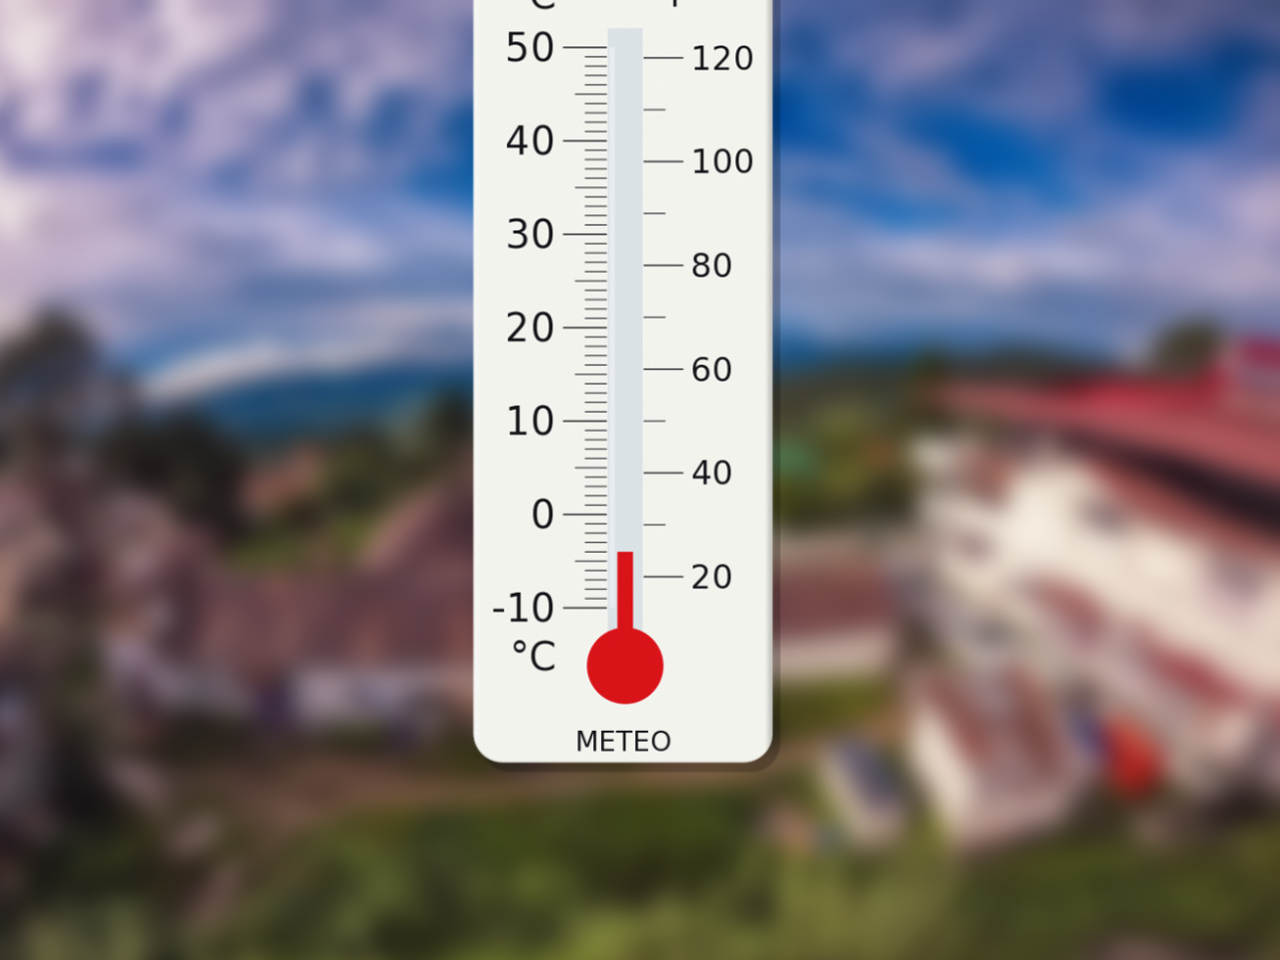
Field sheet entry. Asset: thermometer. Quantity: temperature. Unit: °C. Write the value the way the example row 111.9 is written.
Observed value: -4
